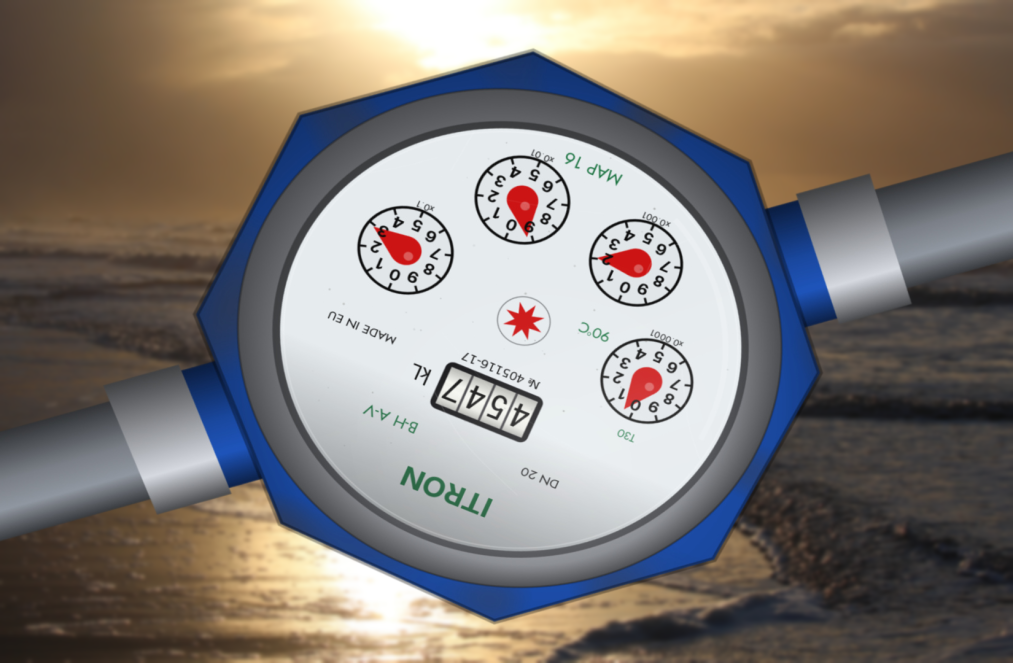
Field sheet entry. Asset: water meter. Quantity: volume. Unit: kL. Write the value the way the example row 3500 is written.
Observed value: 4547.2920
